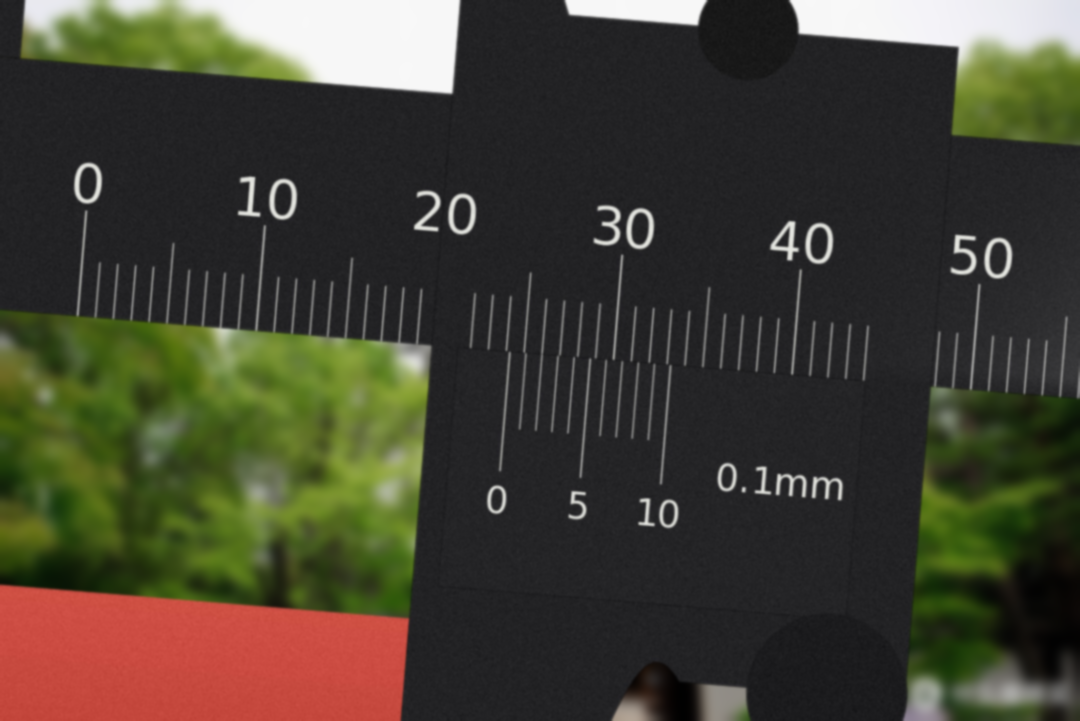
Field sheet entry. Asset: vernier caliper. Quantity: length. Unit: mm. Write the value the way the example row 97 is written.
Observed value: 24.2
